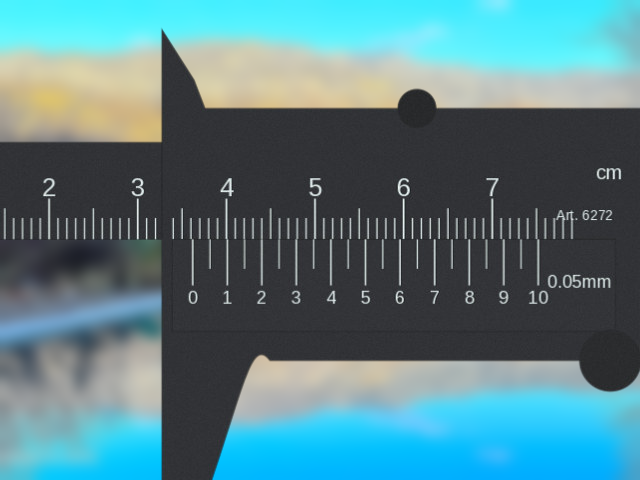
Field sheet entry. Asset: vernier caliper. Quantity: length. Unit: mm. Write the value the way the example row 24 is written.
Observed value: 36.2
